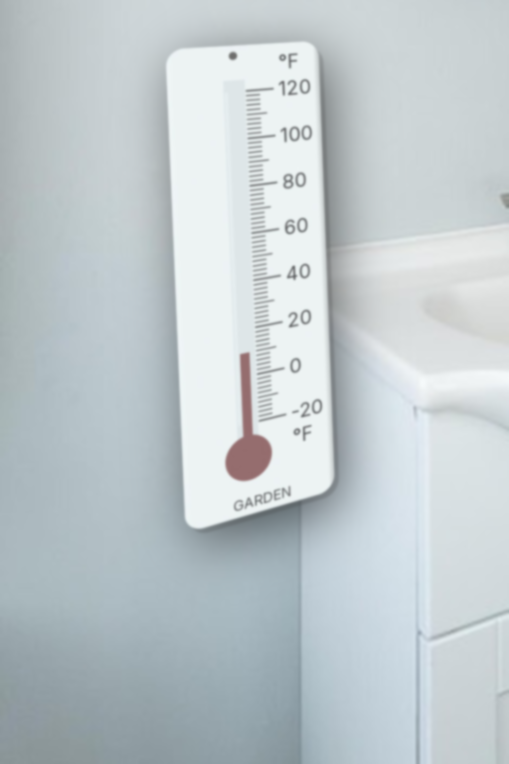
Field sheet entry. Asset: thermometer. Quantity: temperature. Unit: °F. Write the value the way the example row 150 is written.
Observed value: 10
